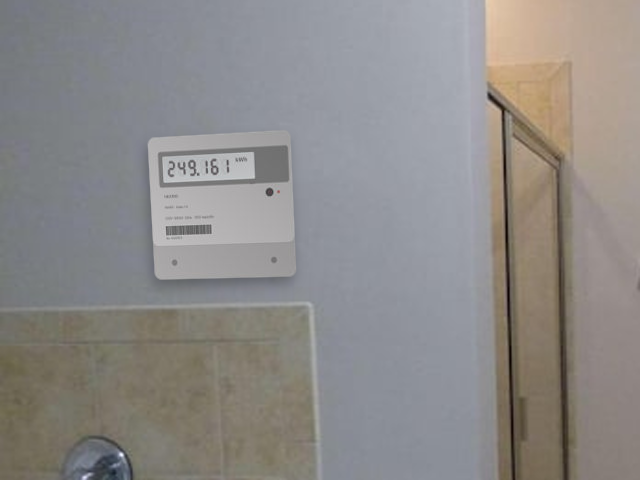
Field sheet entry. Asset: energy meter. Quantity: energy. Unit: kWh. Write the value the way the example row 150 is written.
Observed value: 249.161
